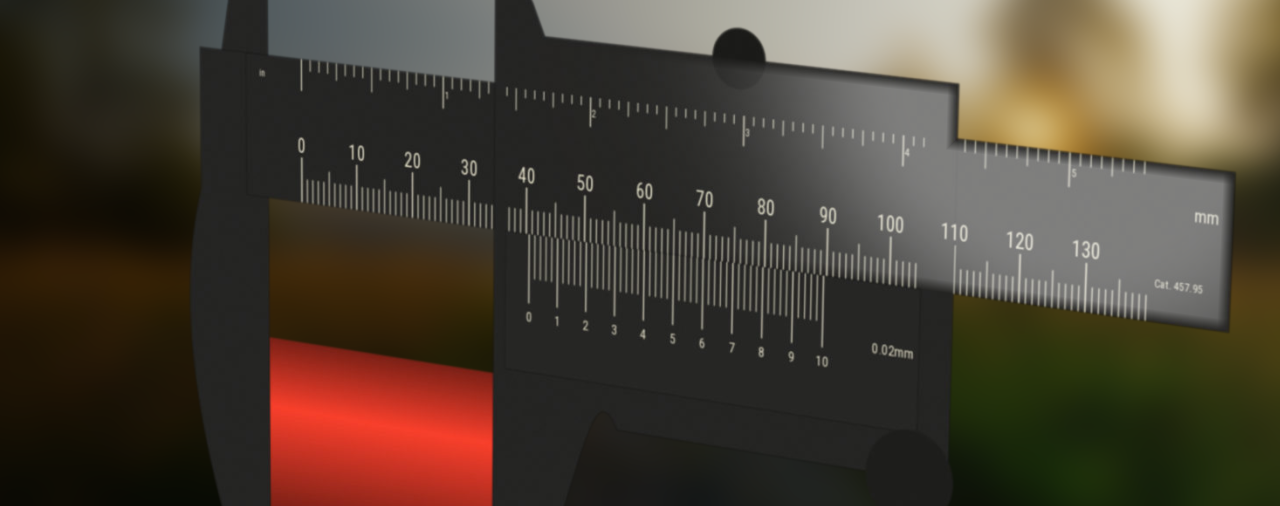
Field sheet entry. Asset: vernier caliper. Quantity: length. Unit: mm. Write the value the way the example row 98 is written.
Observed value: 40.5
